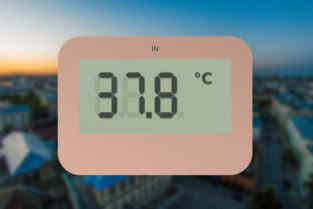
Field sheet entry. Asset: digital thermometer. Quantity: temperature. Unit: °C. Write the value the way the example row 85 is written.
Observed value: 37.8
